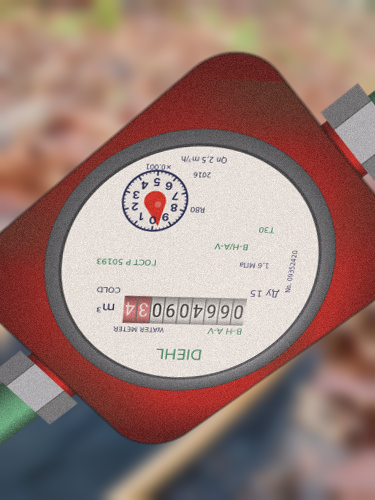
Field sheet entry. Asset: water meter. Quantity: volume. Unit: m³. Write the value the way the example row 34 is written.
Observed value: 664090.339
